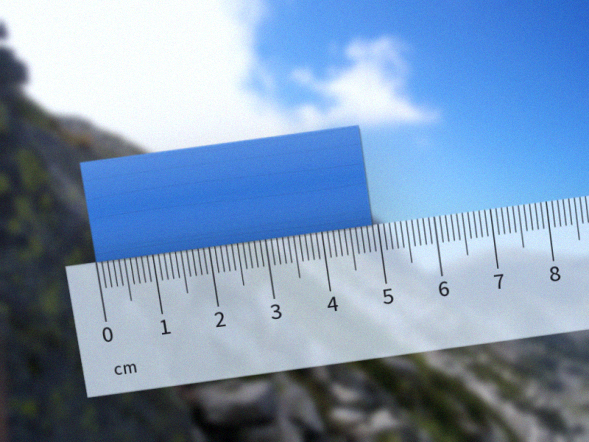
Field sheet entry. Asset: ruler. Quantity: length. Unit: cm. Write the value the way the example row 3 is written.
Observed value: 4.9
